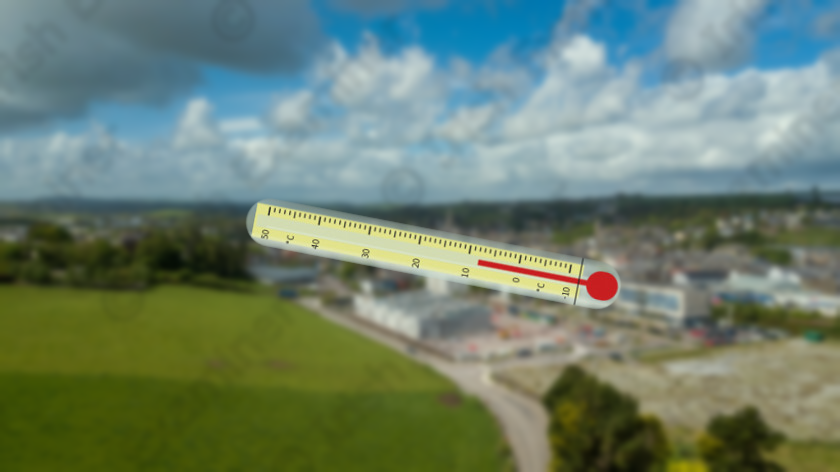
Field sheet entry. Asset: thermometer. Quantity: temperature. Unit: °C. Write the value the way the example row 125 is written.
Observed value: 8
